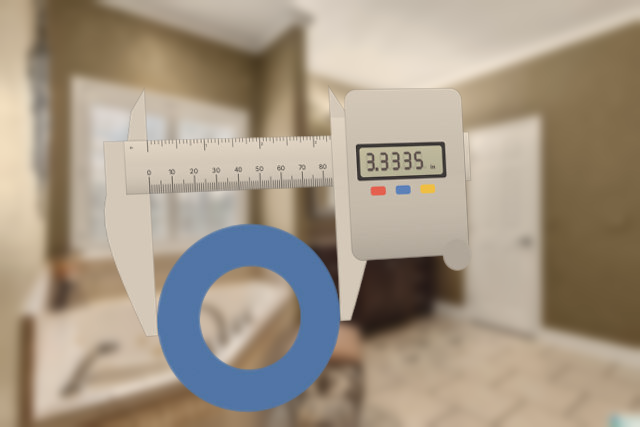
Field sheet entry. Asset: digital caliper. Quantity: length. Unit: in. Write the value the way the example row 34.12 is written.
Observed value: 3.3335
